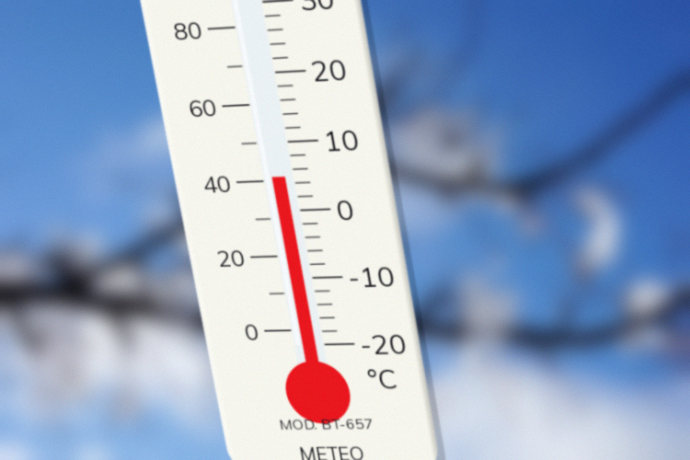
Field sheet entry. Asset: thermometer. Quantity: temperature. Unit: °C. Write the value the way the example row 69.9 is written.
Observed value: 5
